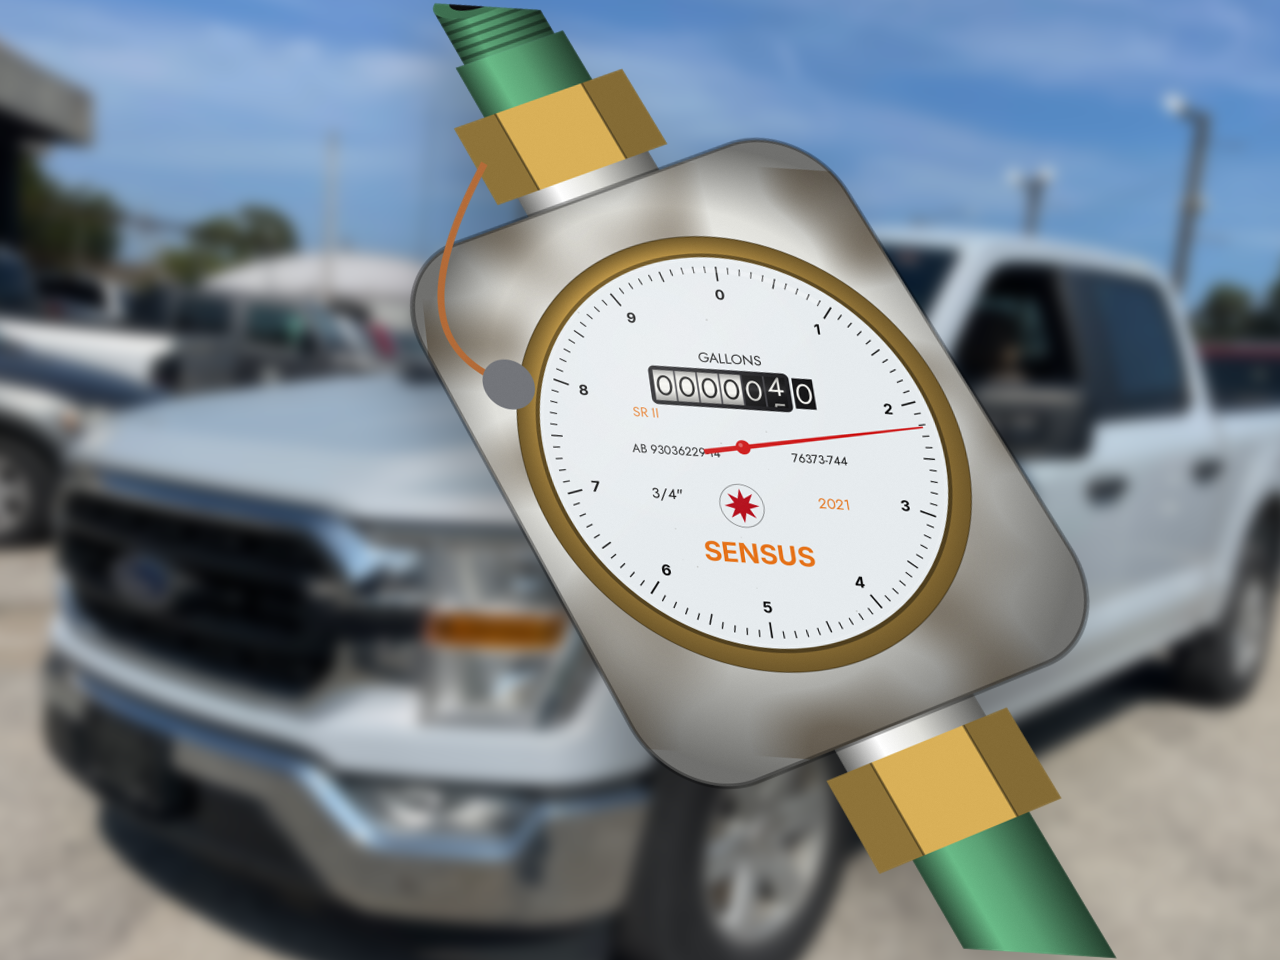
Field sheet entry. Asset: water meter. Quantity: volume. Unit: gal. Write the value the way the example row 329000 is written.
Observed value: 42.2
